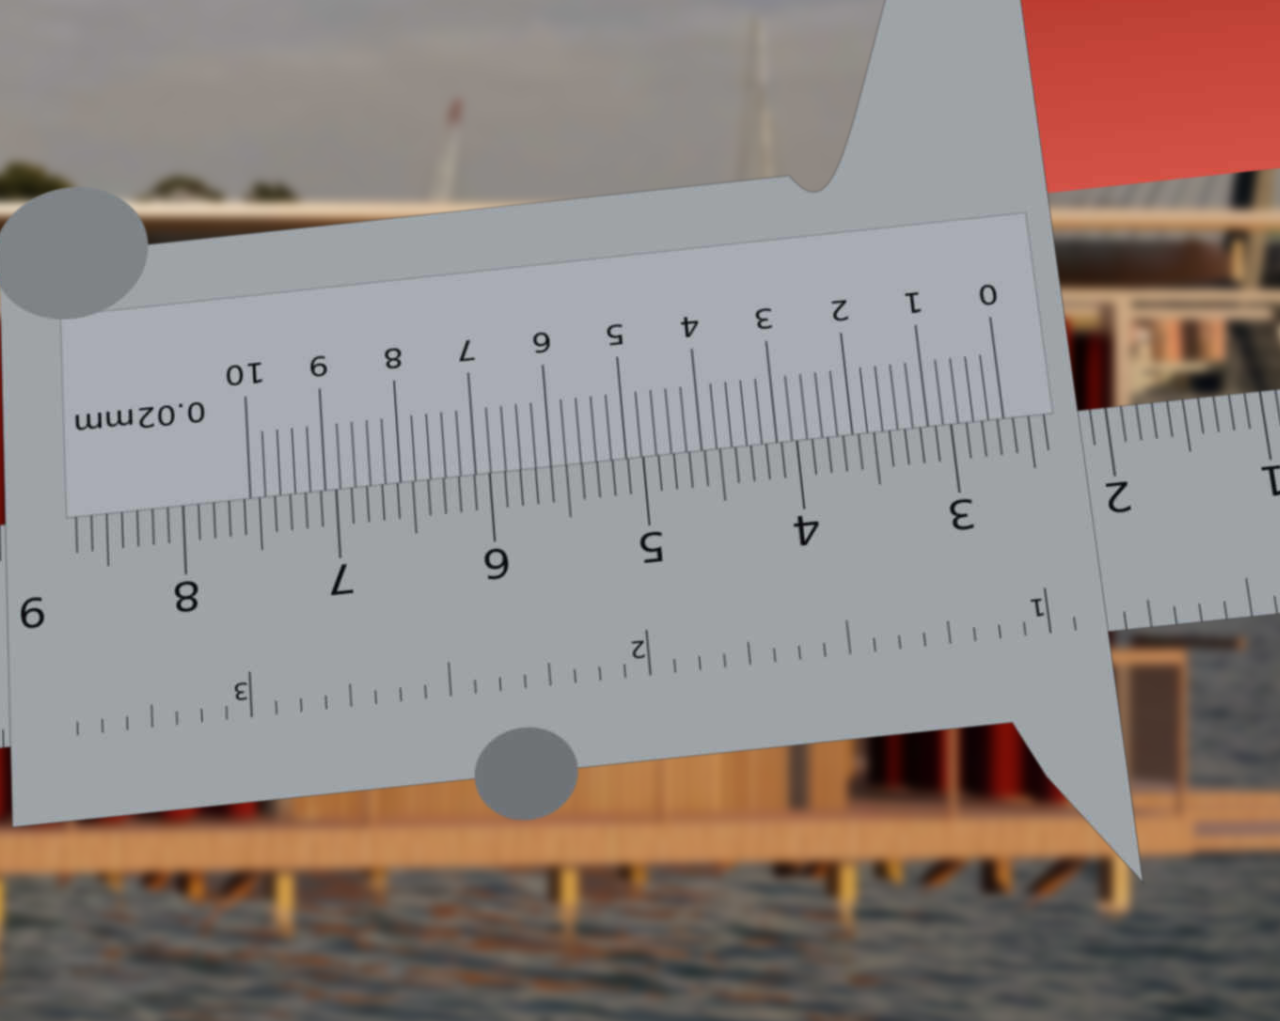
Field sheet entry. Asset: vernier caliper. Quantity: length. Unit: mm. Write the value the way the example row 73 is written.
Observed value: 26.6
